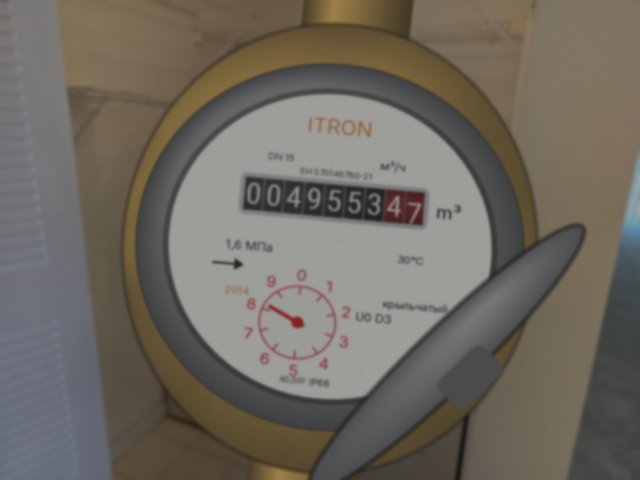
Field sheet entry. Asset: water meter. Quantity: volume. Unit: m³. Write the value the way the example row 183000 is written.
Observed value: 49553.468
